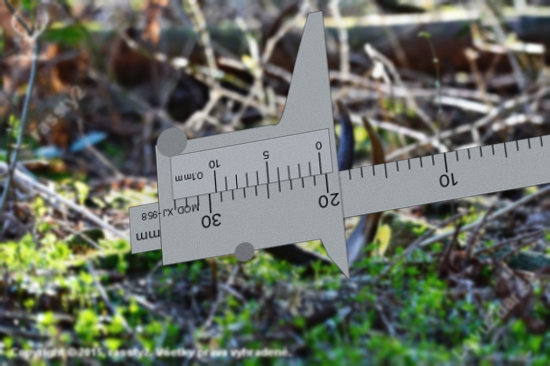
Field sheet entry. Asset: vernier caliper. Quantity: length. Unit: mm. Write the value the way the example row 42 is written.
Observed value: 20.4
